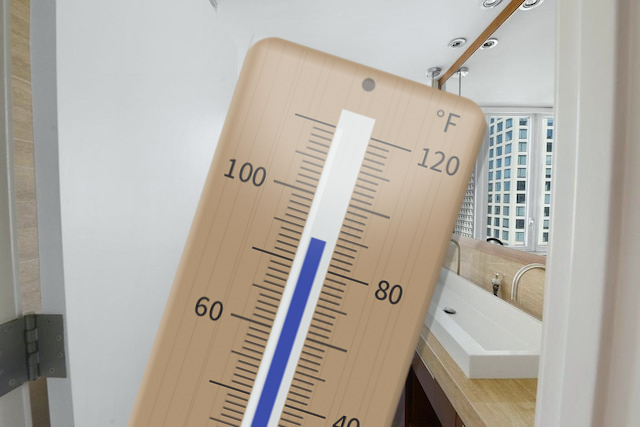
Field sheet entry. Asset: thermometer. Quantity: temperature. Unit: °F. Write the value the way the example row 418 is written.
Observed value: 88
